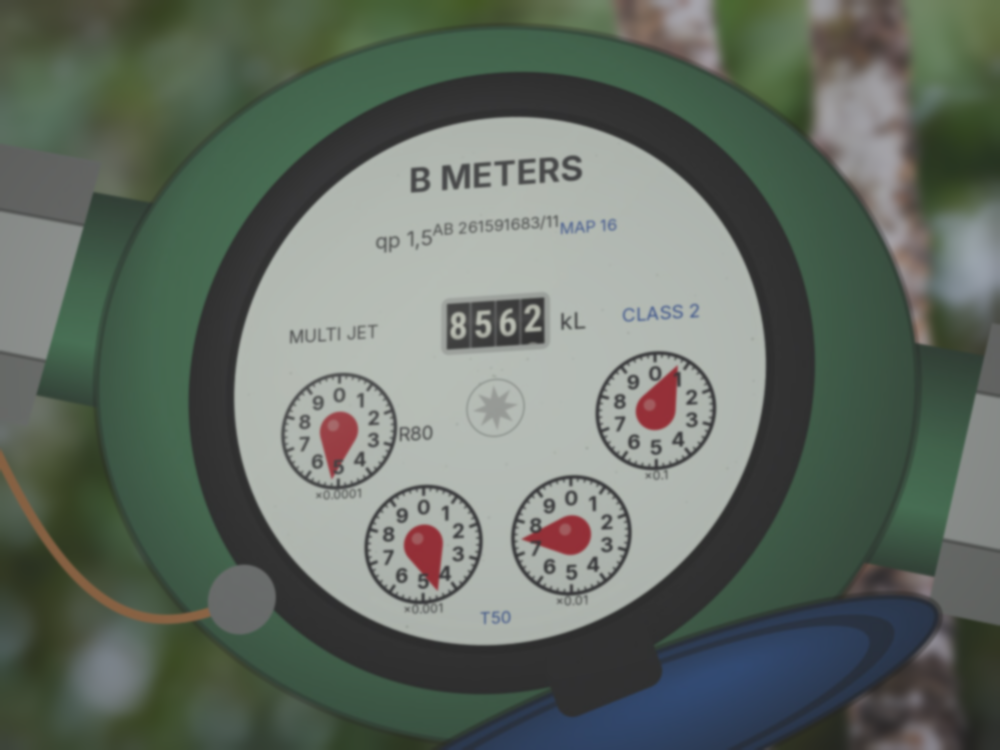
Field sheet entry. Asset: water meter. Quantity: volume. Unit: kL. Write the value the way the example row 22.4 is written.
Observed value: 8562.0745
